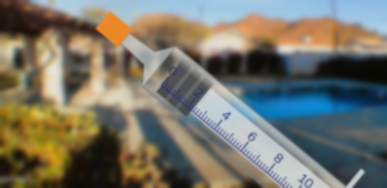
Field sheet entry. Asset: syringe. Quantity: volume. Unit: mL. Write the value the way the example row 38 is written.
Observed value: 0
